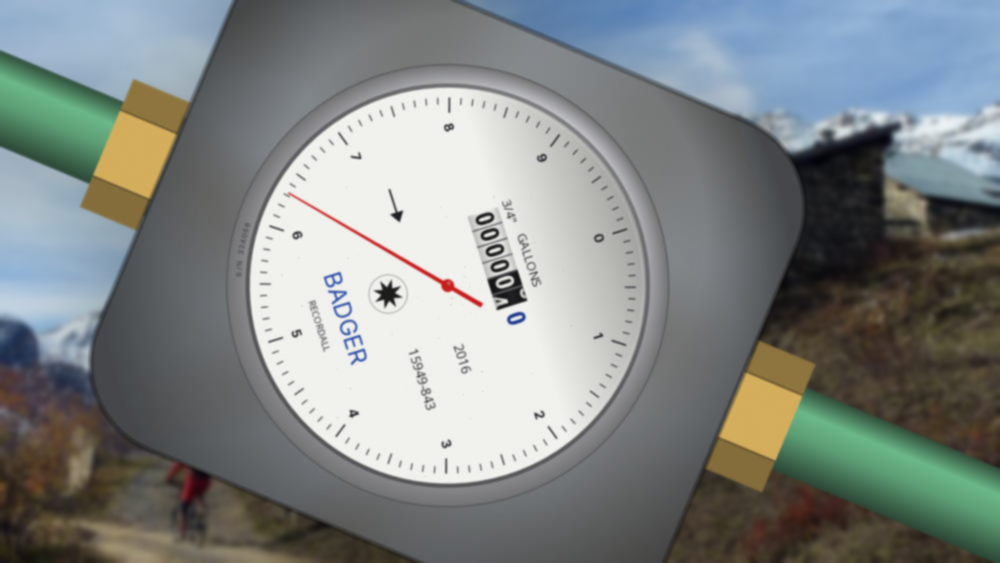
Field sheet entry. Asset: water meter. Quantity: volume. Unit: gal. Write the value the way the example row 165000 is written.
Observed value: 36.3
